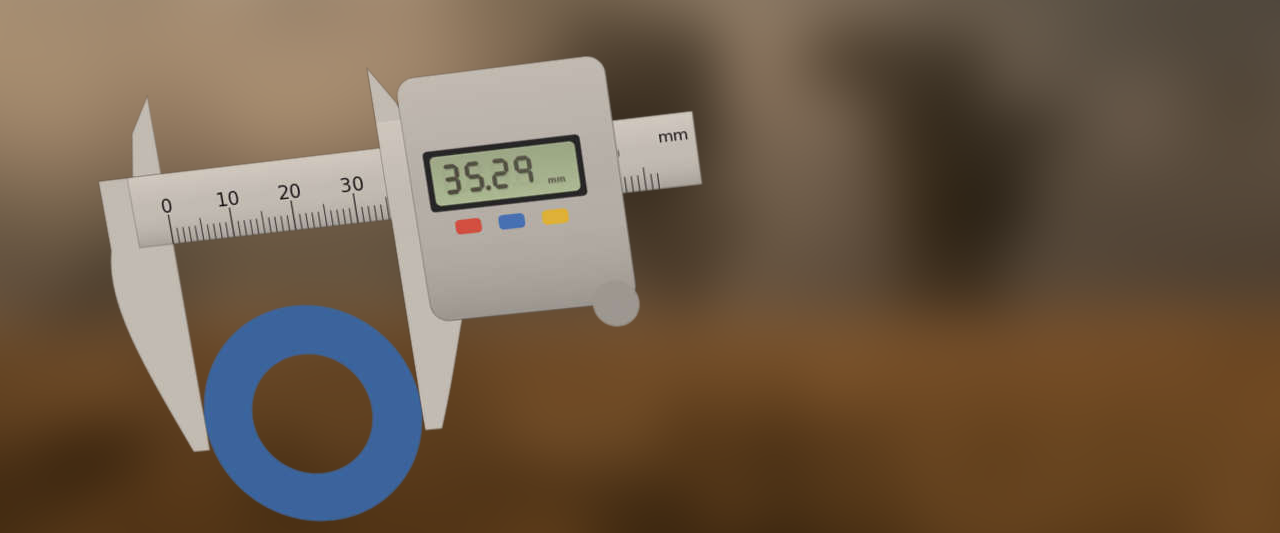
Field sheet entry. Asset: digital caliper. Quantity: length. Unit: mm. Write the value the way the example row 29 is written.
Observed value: 35.29
